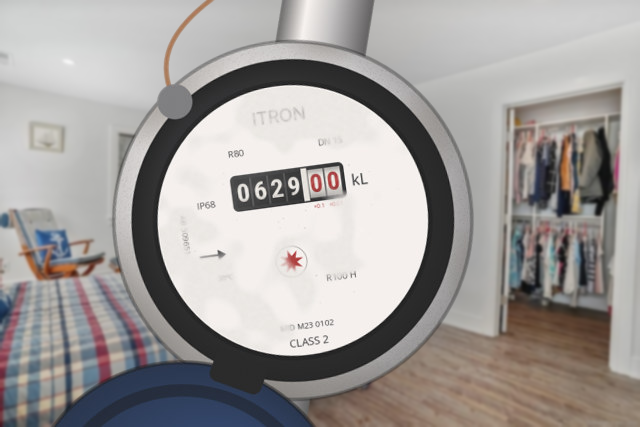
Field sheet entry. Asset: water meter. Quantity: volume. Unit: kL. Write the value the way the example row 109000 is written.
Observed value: 629.00
